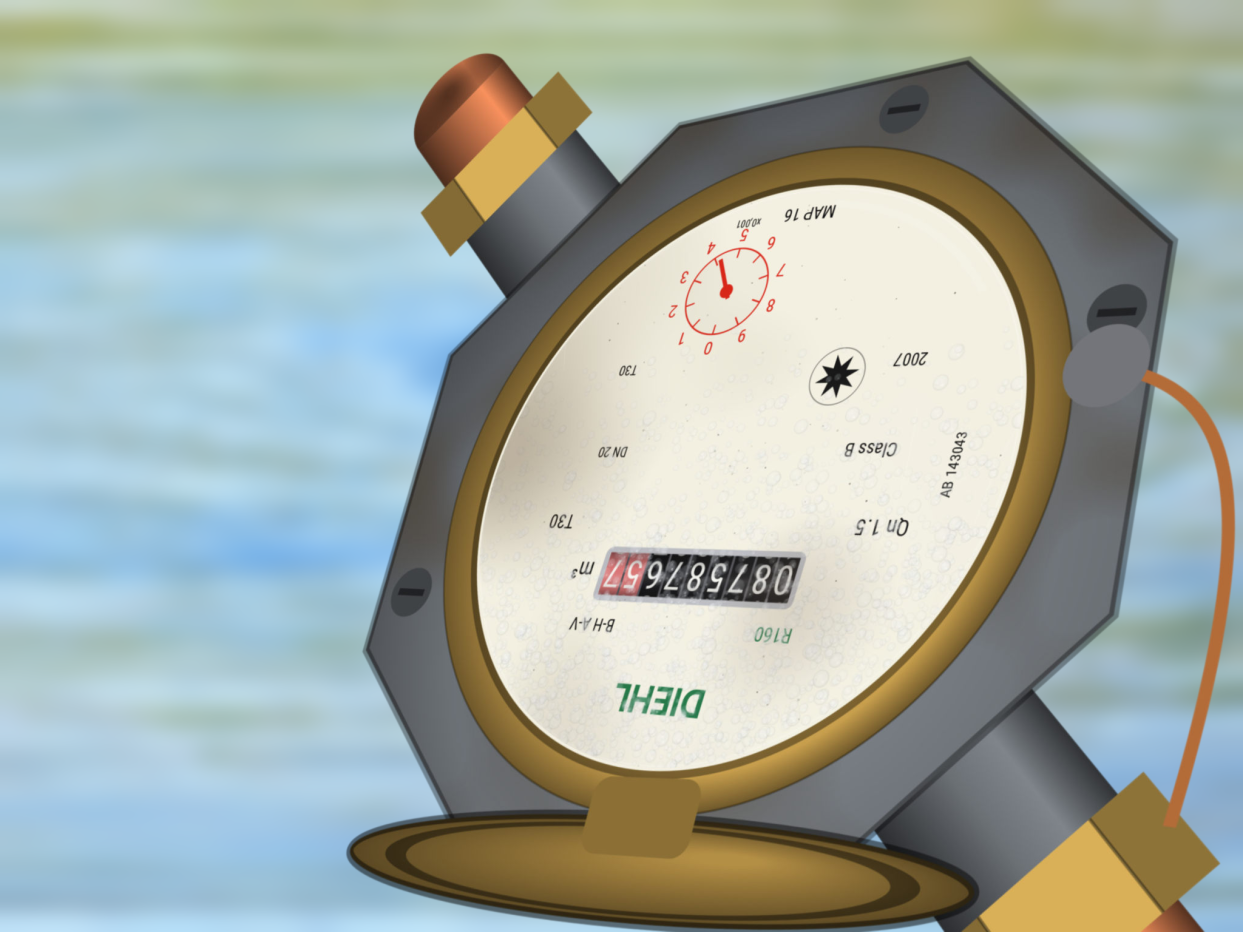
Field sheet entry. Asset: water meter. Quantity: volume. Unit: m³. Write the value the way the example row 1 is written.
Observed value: 875876.574
